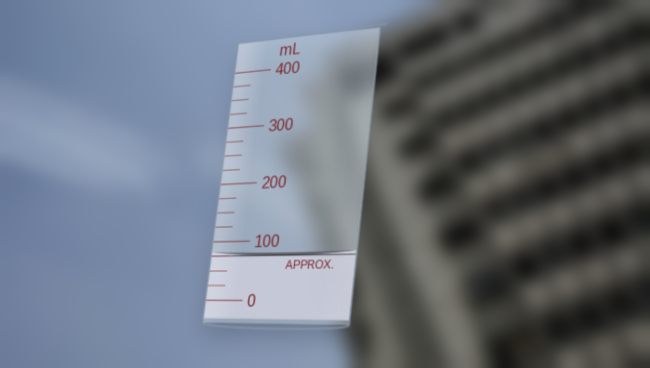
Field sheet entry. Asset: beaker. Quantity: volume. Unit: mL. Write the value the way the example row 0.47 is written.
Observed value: 75
